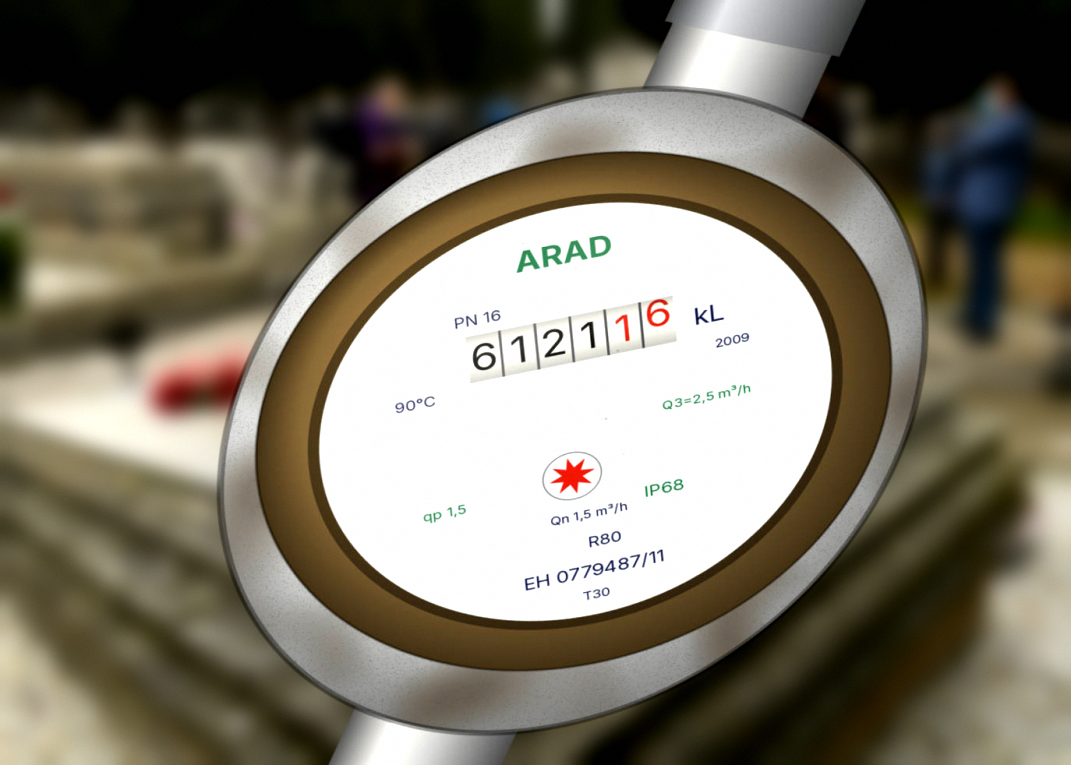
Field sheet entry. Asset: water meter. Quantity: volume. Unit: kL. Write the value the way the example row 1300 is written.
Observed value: 6121.16
